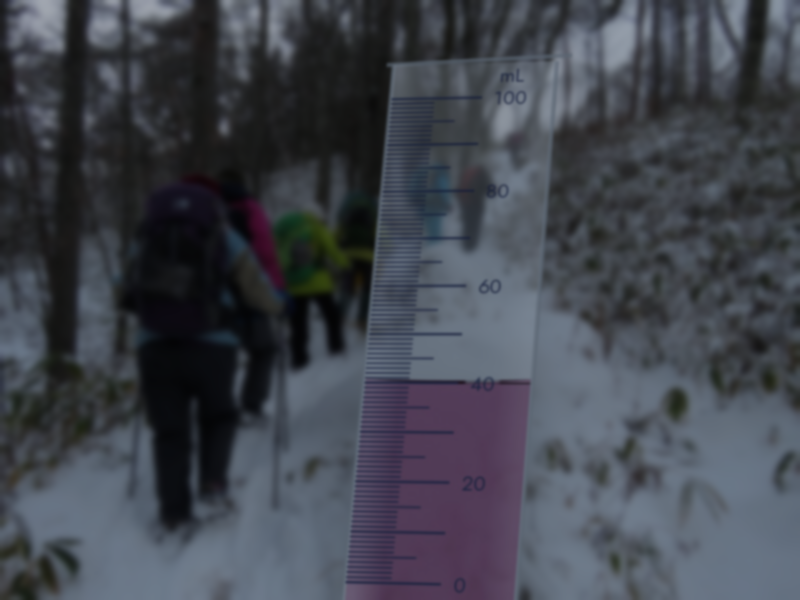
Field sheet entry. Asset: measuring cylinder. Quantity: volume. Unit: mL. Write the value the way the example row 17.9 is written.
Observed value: 40
